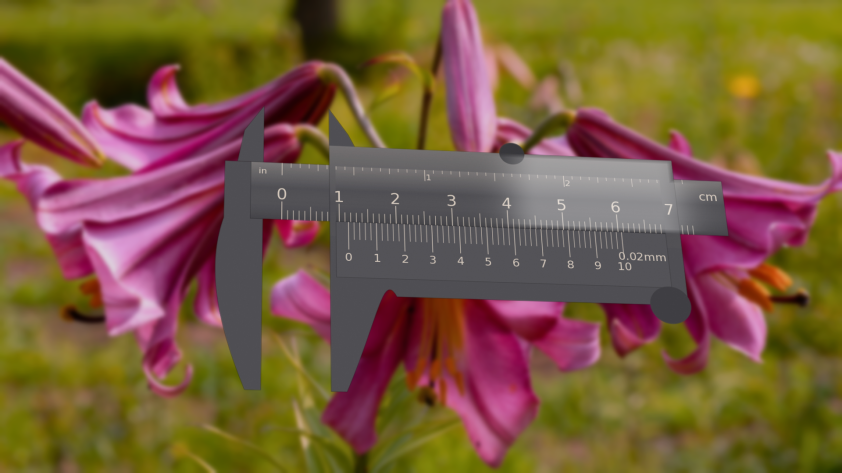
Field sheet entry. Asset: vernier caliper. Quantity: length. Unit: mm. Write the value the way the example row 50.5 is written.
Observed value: 11.6
